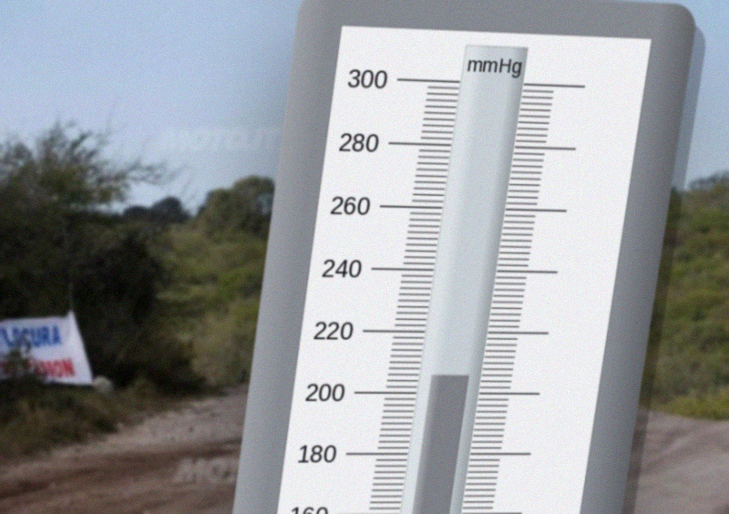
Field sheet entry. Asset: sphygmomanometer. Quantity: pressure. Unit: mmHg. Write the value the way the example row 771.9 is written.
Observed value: 206
